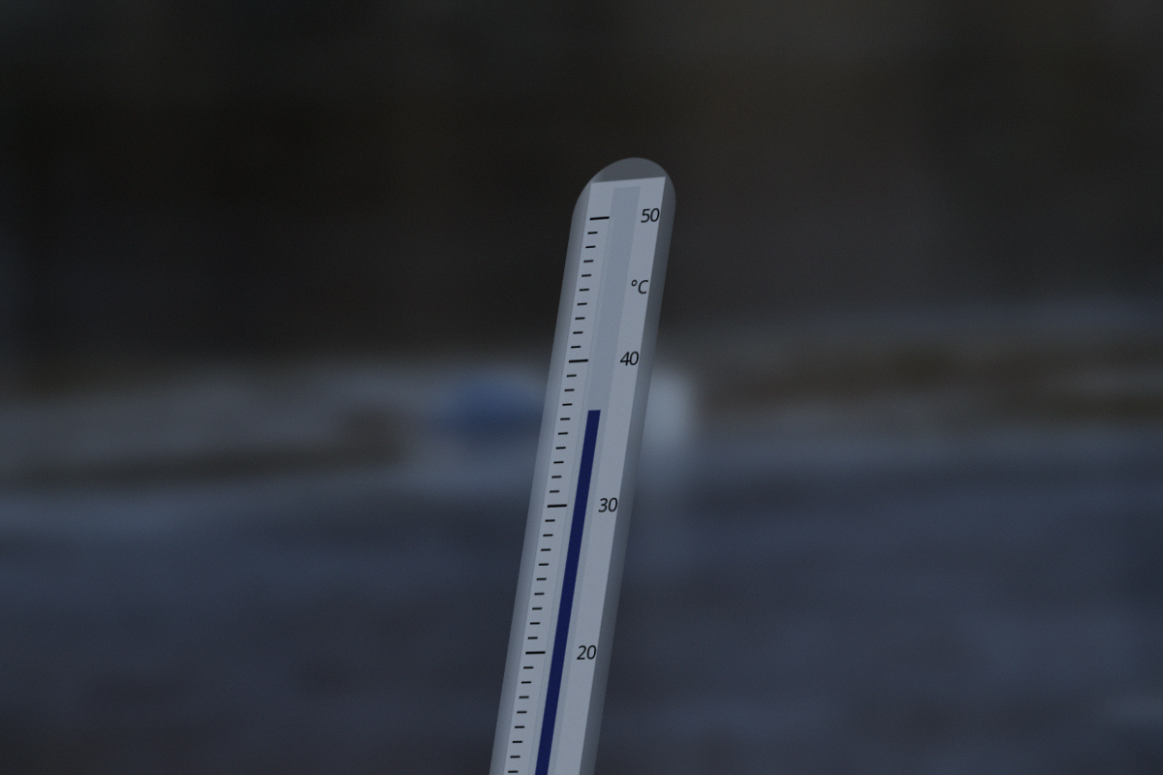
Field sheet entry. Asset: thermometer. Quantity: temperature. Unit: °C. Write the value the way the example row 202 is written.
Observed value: 36.5
